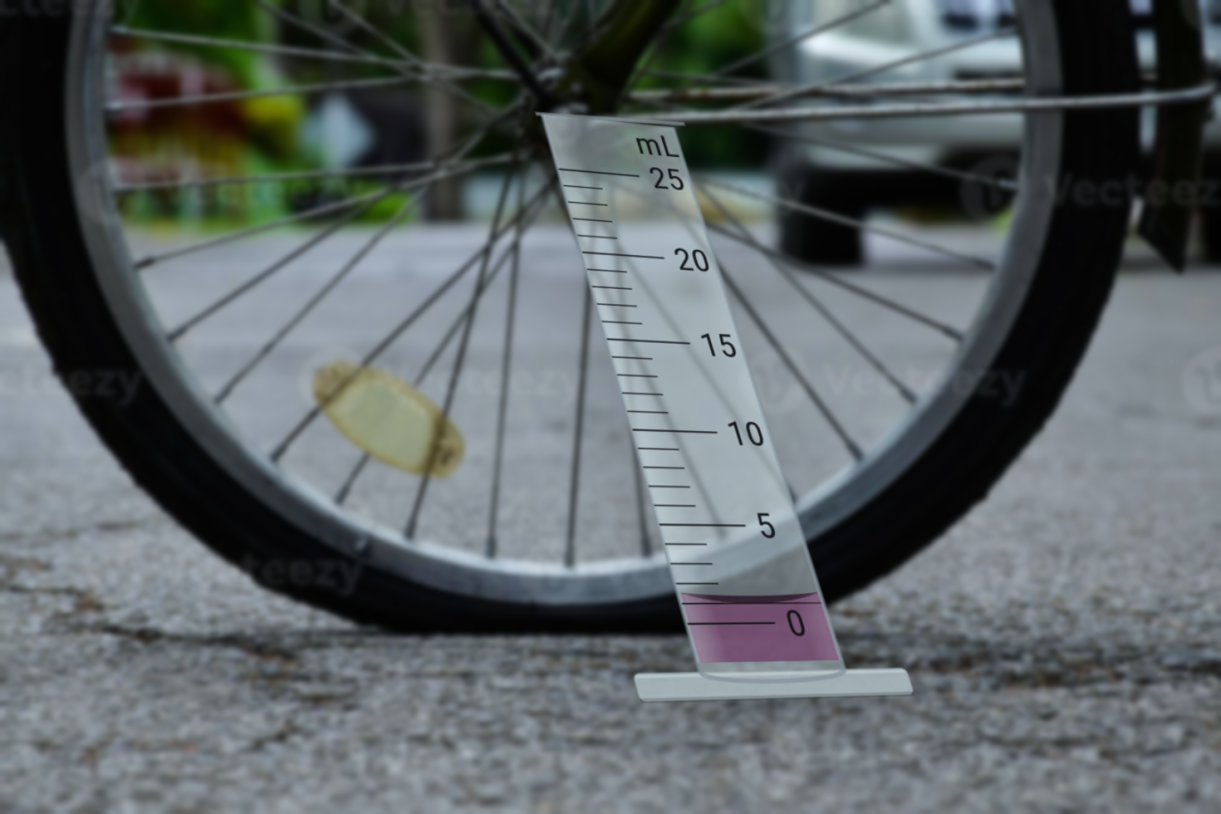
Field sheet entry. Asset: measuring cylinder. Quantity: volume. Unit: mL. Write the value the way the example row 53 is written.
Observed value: 1
